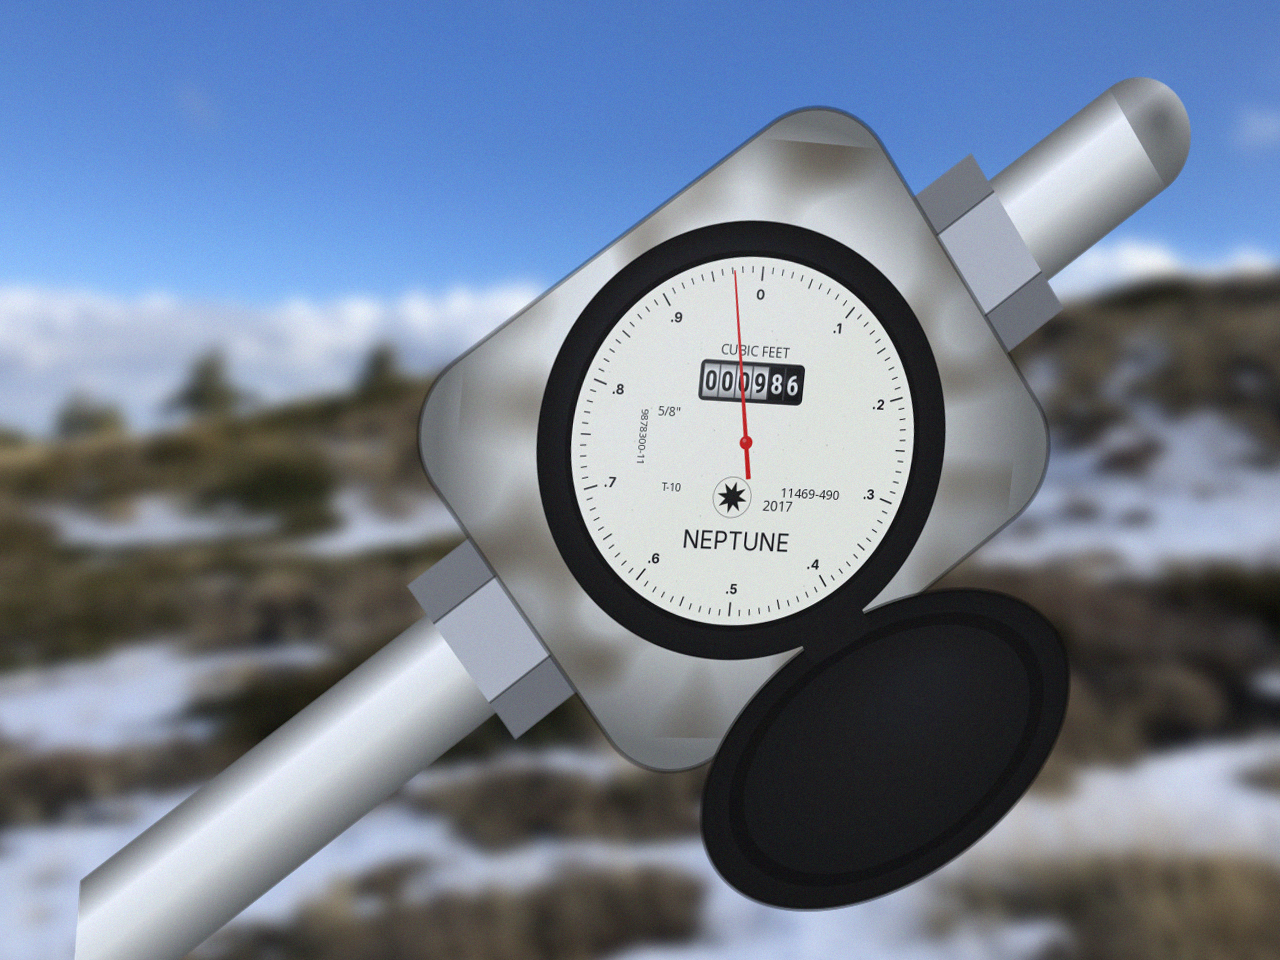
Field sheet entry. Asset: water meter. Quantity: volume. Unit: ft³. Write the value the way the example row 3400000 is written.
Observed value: 985.97
